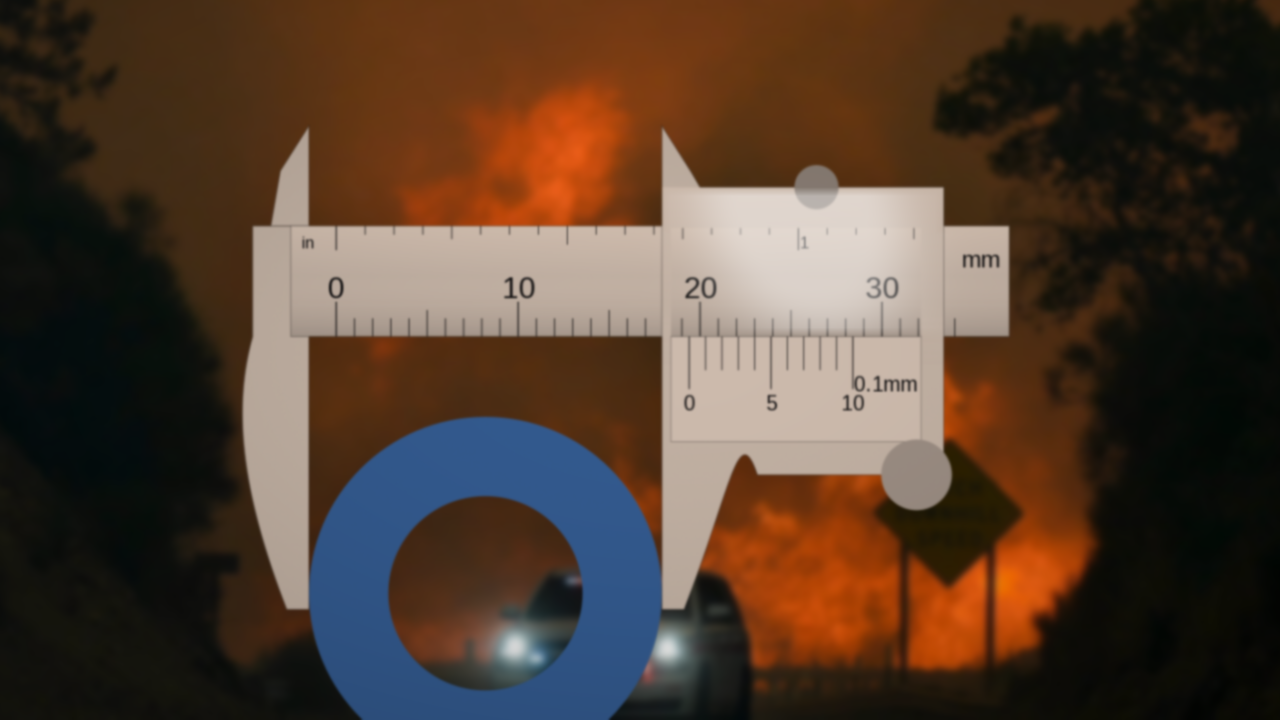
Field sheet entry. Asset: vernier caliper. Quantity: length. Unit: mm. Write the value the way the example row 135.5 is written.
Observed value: 19.4
